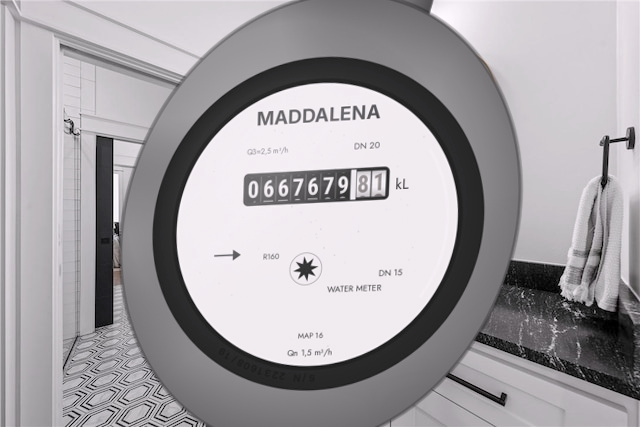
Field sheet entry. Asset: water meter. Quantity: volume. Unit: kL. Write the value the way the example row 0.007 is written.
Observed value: 667679.81
